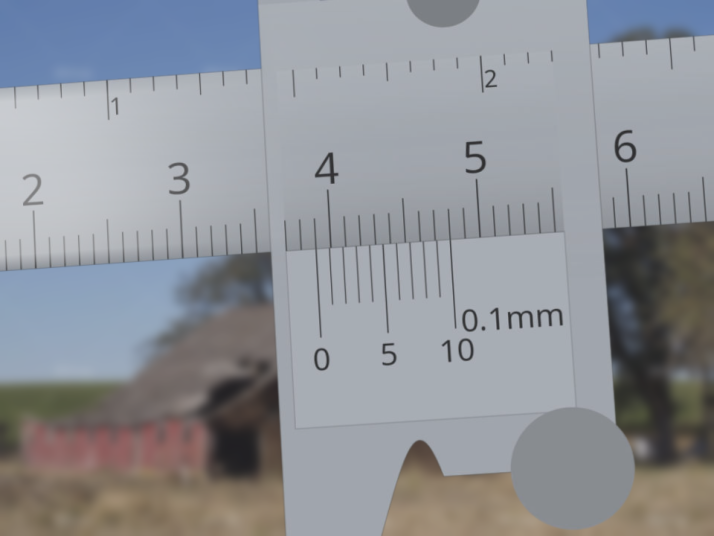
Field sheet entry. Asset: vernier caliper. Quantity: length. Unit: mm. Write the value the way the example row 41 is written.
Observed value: 39.0
